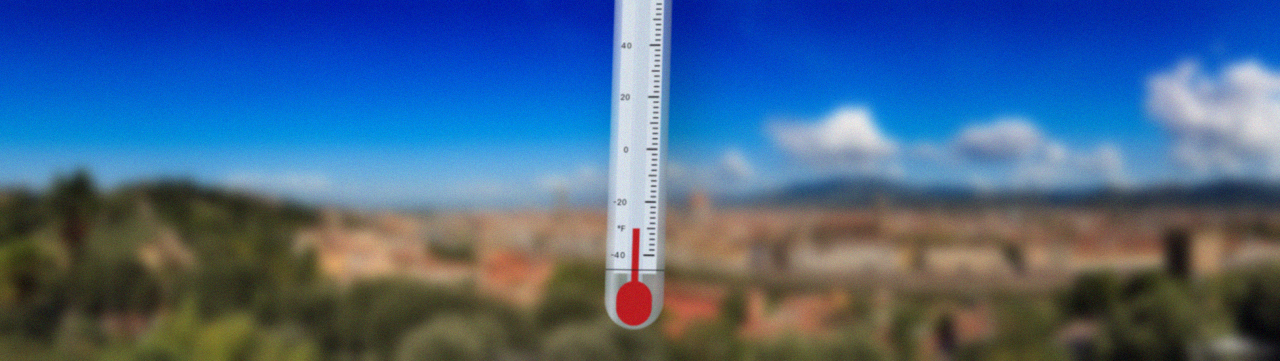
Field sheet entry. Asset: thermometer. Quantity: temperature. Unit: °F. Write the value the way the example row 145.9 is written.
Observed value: -30
